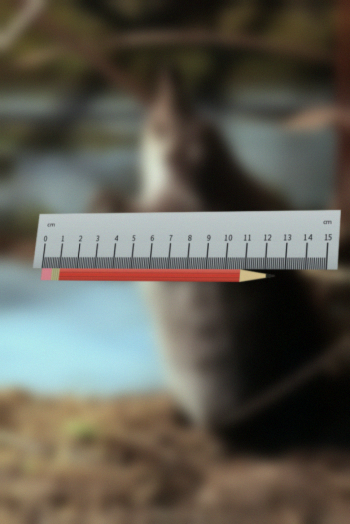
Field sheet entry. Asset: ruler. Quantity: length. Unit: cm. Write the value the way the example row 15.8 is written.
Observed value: 12.5
